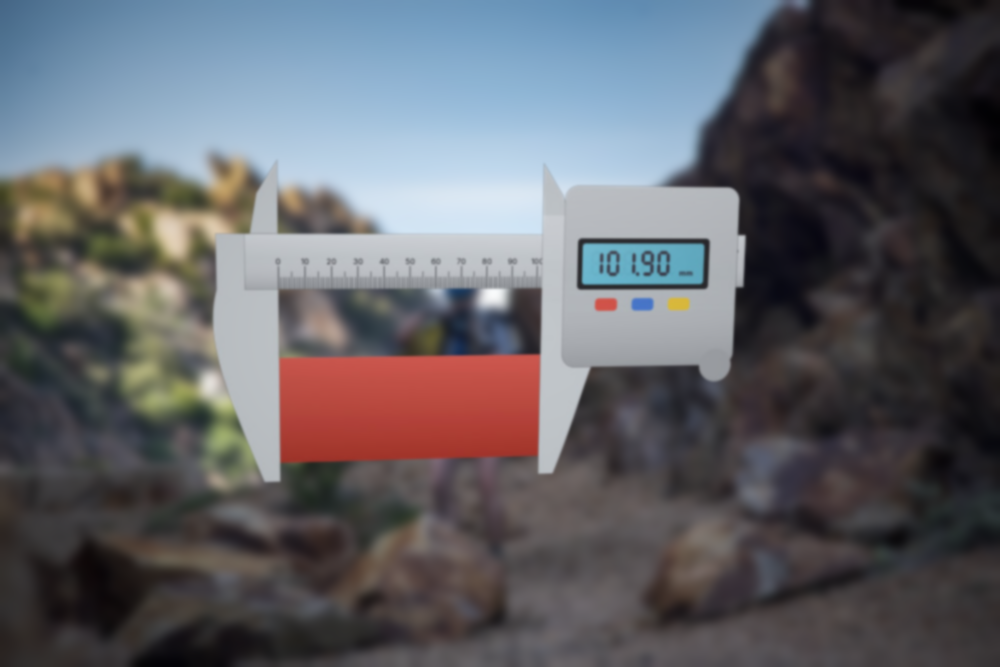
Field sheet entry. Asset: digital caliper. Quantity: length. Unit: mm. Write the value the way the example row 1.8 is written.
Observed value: 101.90
